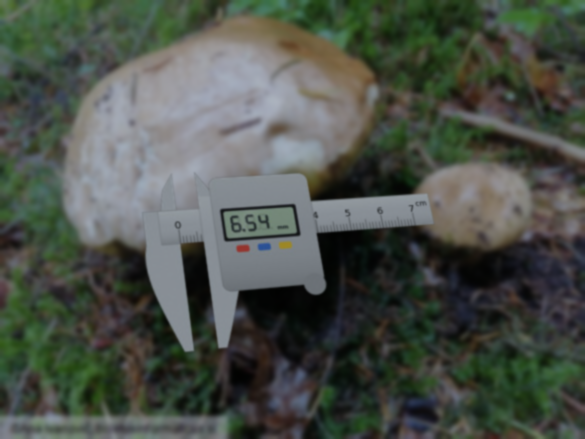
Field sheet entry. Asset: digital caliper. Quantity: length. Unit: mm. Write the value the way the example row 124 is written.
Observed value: 6.54
